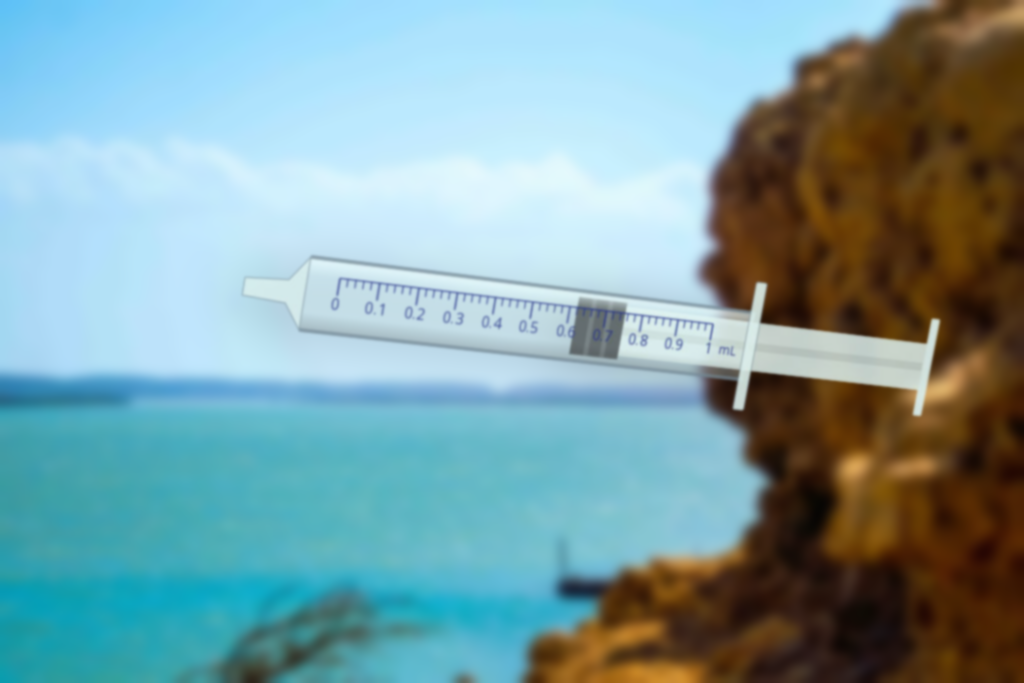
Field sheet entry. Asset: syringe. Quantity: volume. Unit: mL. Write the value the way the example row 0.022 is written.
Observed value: 0.62
